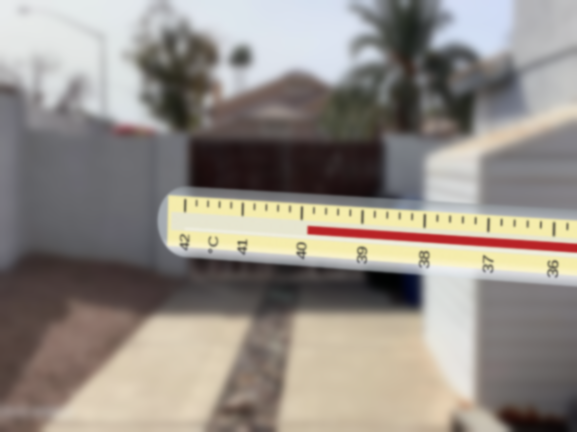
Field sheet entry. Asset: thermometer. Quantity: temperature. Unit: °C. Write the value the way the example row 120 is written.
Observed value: 39.9
